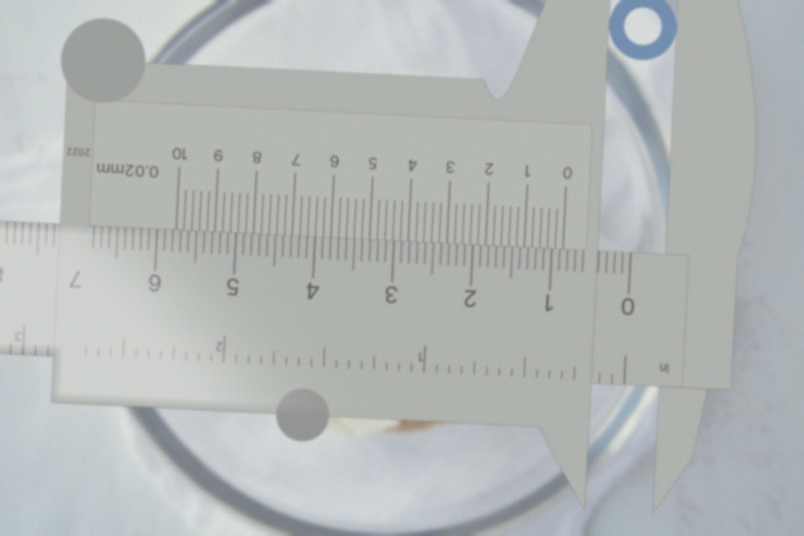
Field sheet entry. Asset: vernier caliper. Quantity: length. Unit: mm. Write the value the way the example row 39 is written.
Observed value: 8.6
